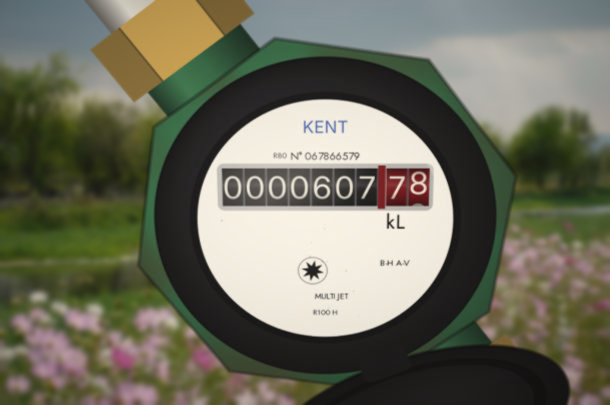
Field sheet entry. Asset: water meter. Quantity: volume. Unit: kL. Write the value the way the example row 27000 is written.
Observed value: 607.78
